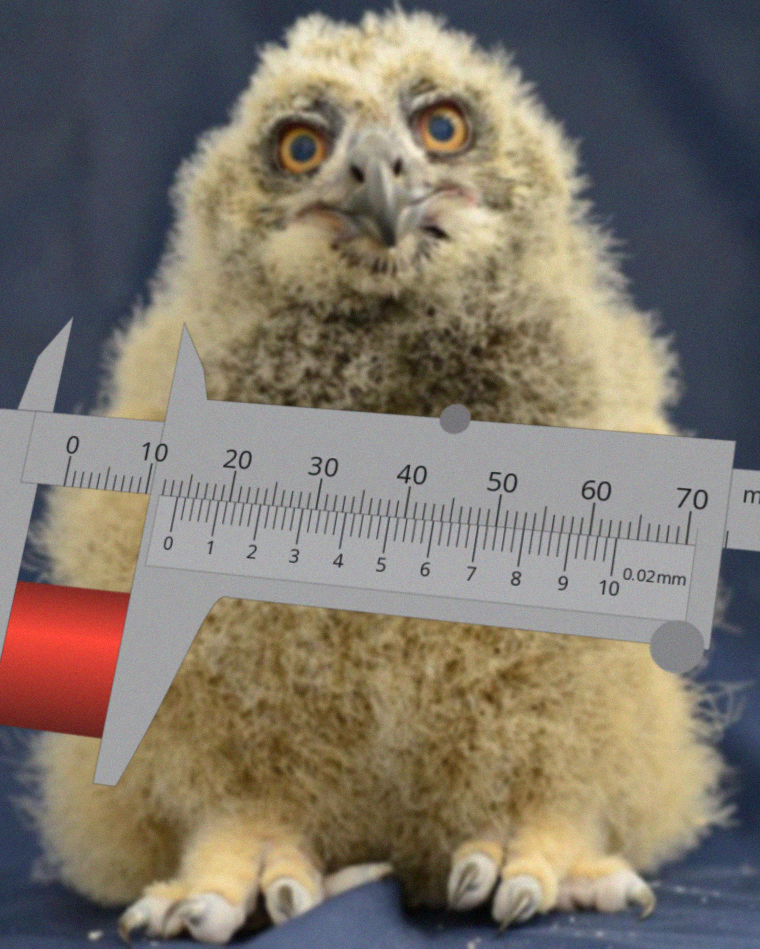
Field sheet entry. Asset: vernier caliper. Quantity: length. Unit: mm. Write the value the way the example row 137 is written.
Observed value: 13.8
